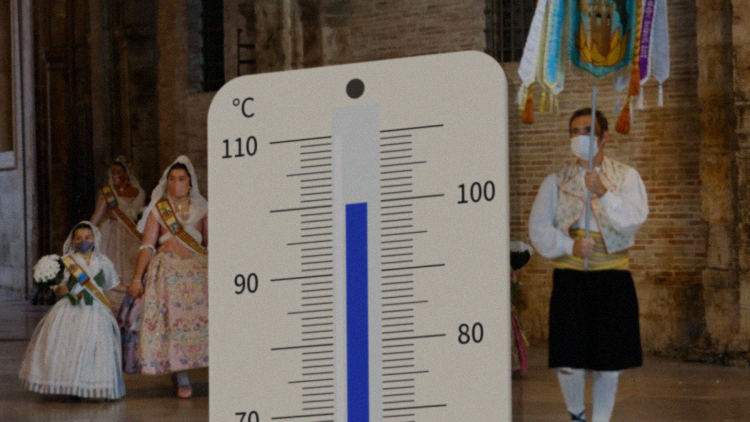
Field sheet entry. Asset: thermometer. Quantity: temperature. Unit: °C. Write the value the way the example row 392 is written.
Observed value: 100
